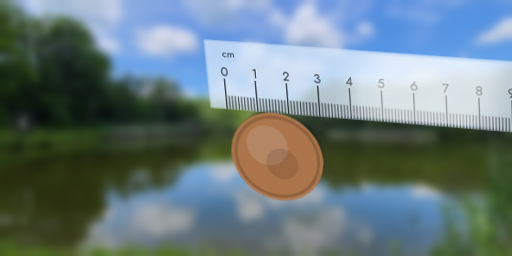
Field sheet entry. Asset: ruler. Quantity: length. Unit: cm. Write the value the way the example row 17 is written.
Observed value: 3
